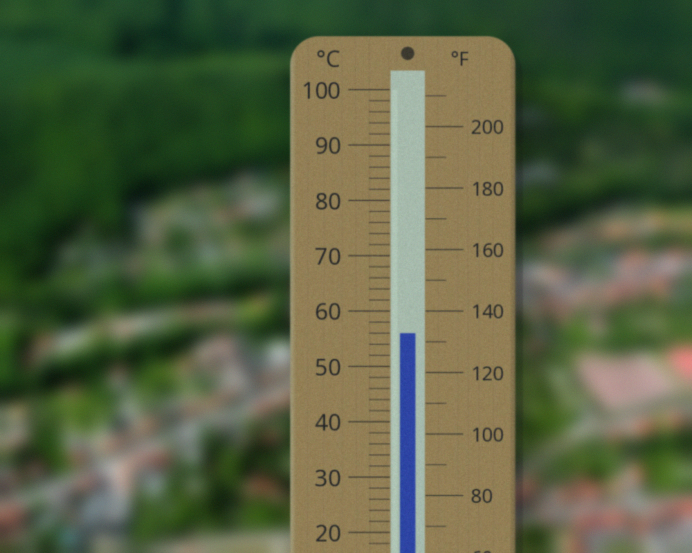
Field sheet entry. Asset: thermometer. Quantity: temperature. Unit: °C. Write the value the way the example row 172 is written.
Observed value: 56
